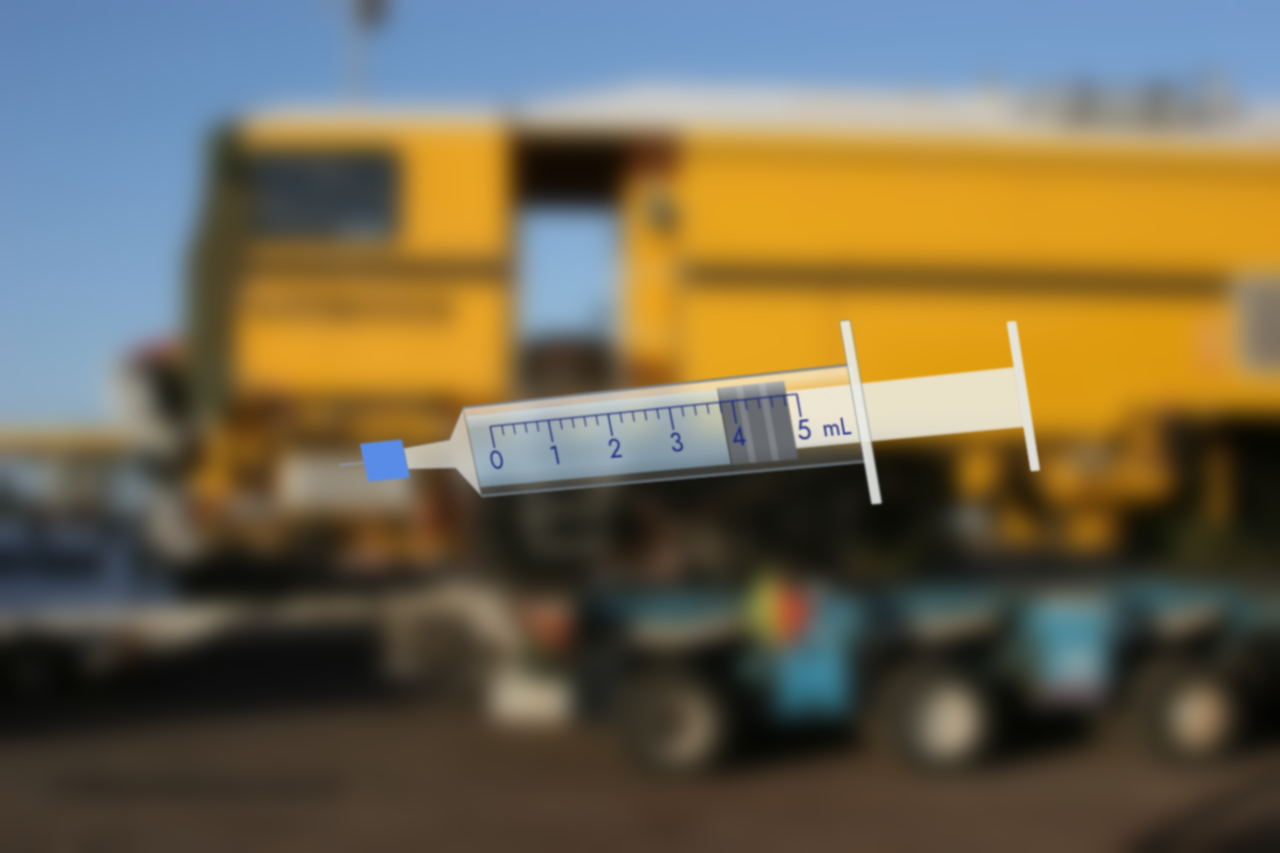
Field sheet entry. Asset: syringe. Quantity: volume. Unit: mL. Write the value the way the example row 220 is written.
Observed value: 3.8
